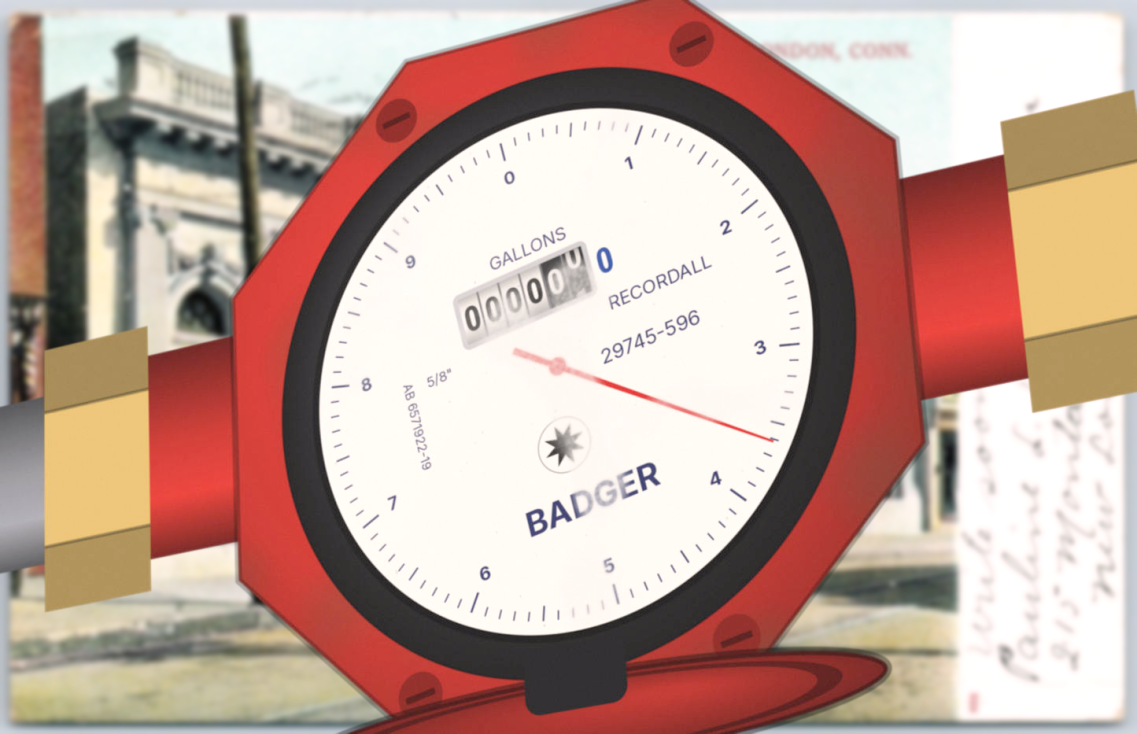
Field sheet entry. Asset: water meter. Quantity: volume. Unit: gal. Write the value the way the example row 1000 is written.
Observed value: 3.6
